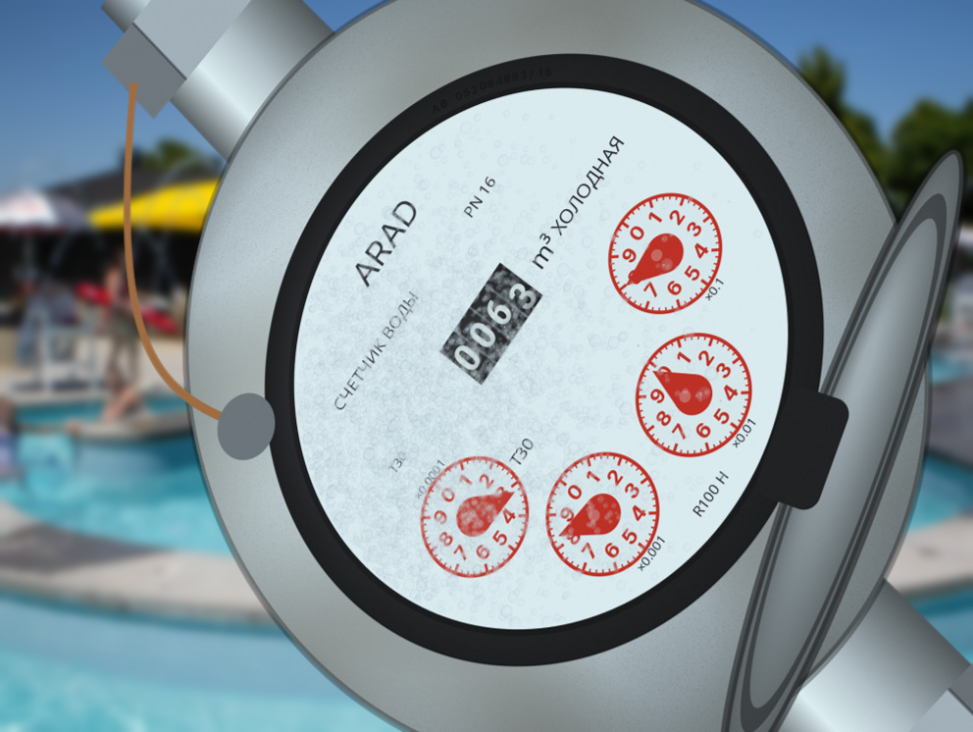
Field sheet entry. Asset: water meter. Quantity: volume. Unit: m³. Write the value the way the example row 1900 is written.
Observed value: 62.7983
